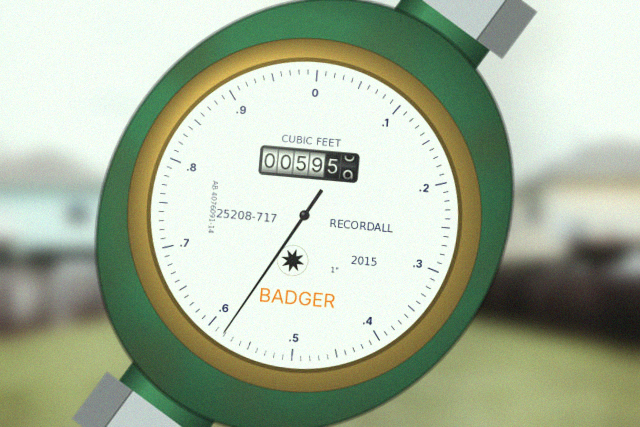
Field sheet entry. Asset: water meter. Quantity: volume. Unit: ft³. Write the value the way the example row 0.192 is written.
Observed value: 5958.58
